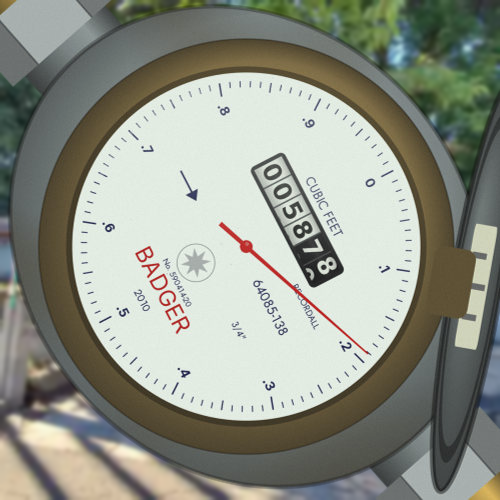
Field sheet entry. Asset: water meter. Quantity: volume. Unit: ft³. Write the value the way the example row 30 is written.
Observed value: 5878.19
